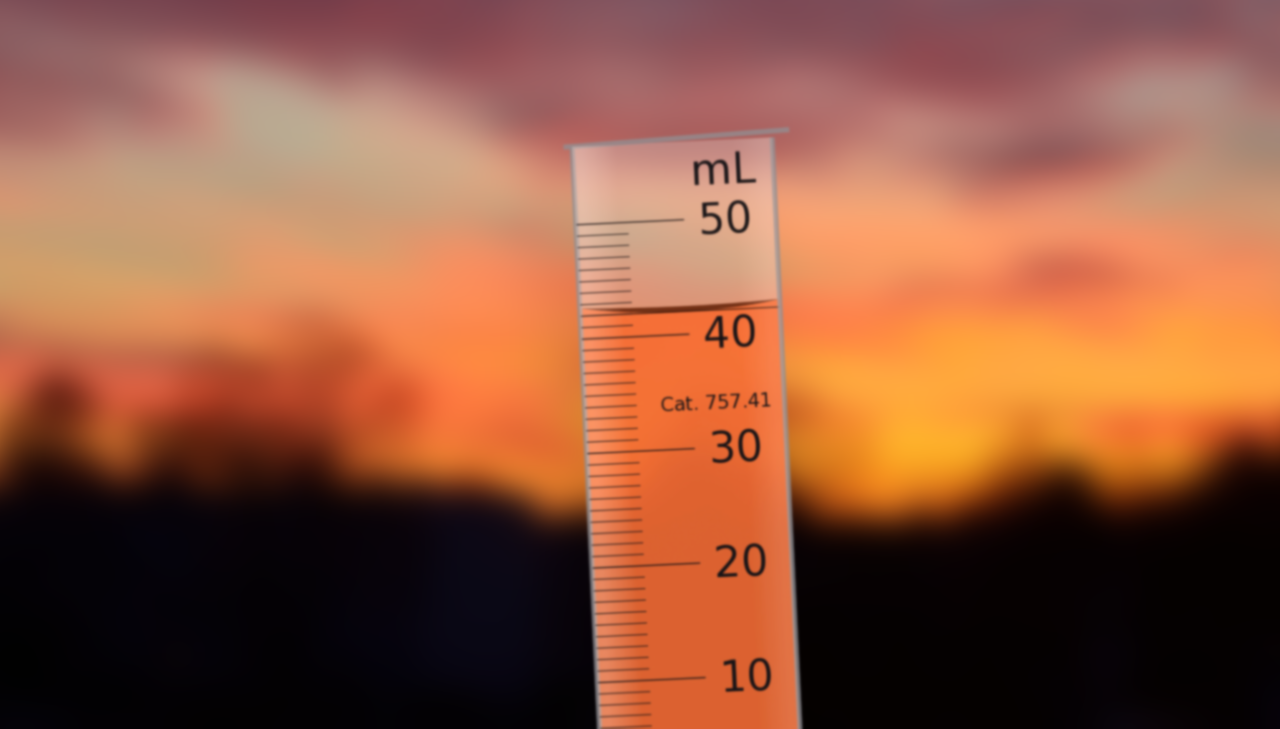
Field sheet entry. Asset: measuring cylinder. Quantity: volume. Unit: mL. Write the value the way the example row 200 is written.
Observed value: 42
